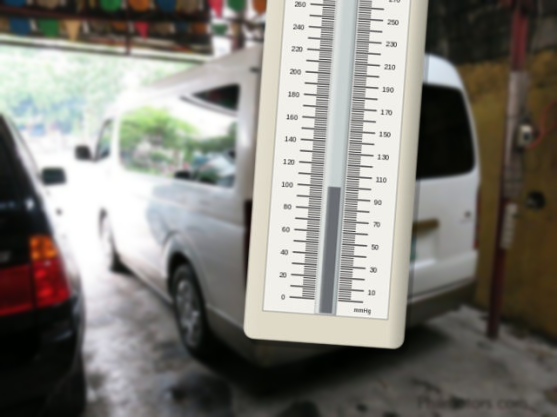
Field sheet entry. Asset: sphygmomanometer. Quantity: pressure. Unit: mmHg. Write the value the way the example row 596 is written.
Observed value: 100
